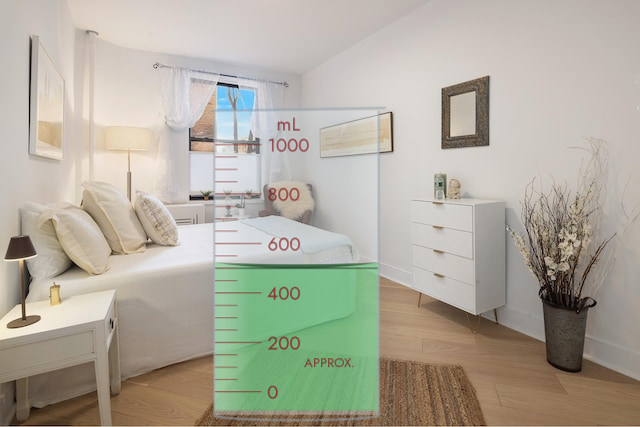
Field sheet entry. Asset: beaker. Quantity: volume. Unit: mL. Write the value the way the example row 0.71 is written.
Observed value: 500
